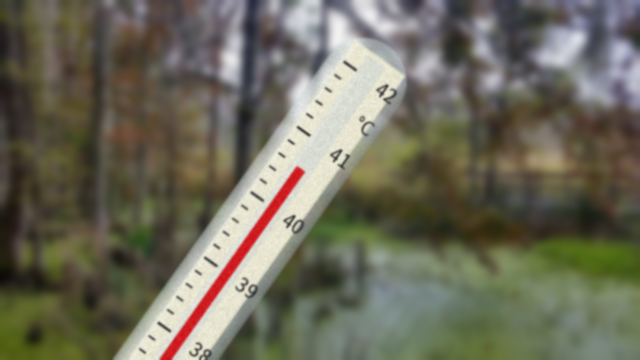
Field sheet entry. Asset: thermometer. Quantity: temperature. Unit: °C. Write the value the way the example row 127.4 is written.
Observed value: 40.6
